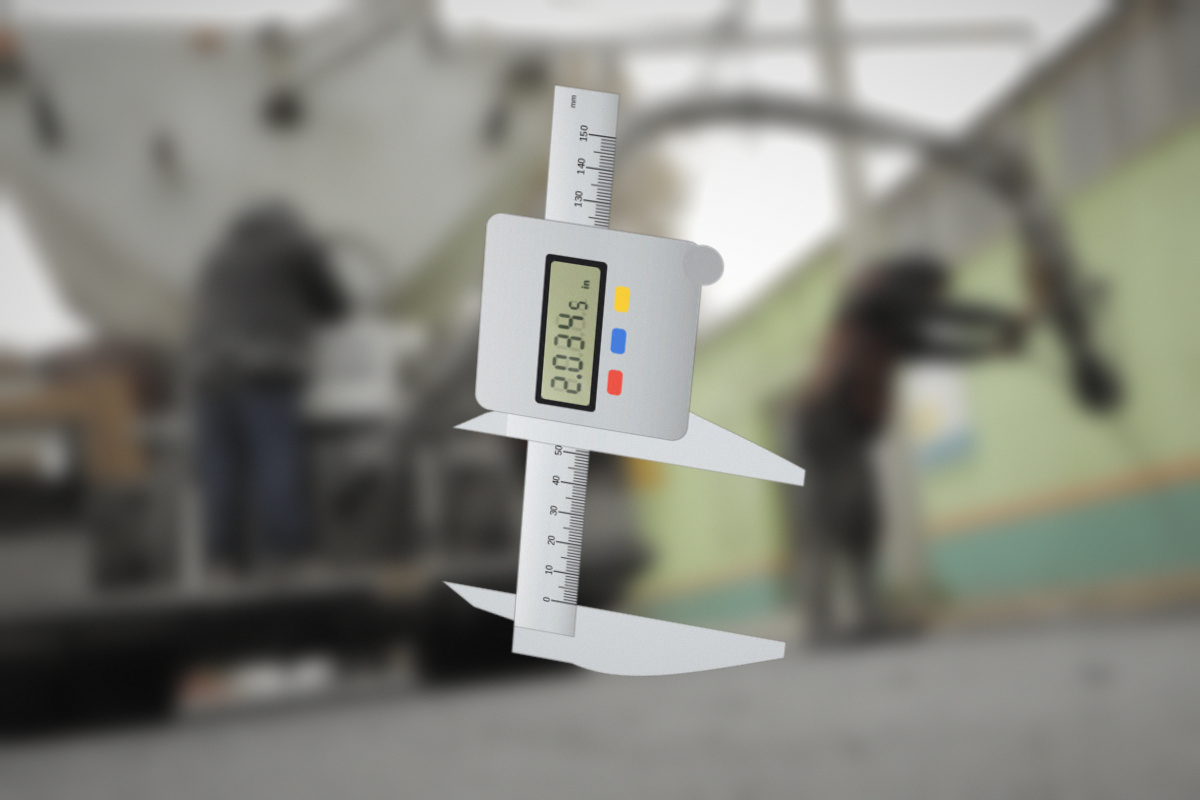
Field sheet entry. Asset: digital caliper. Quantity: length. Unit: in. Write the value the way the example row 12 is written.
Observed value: 2.0345
